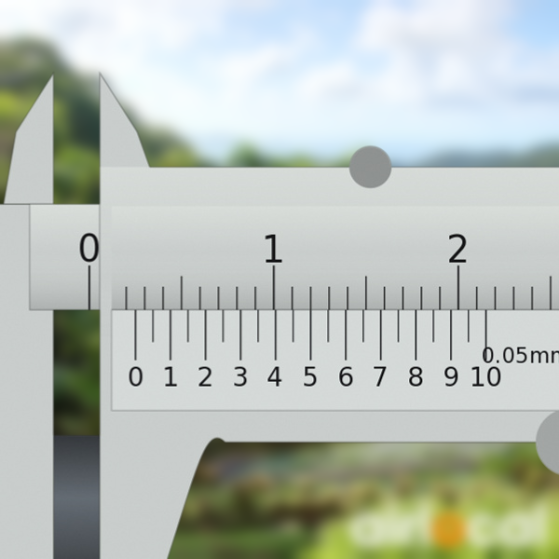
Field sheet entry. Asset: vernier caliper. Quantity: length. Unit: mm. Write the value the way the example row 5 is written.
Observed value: 2.5
